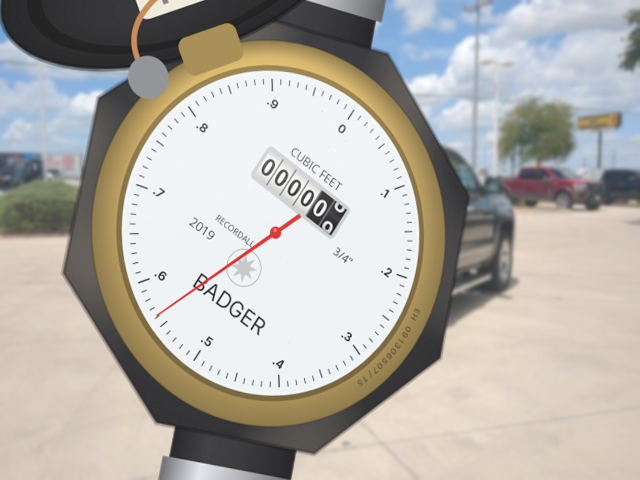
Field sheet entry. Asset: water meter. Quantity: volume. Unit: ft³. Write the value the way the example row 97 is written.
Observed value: 8.56
